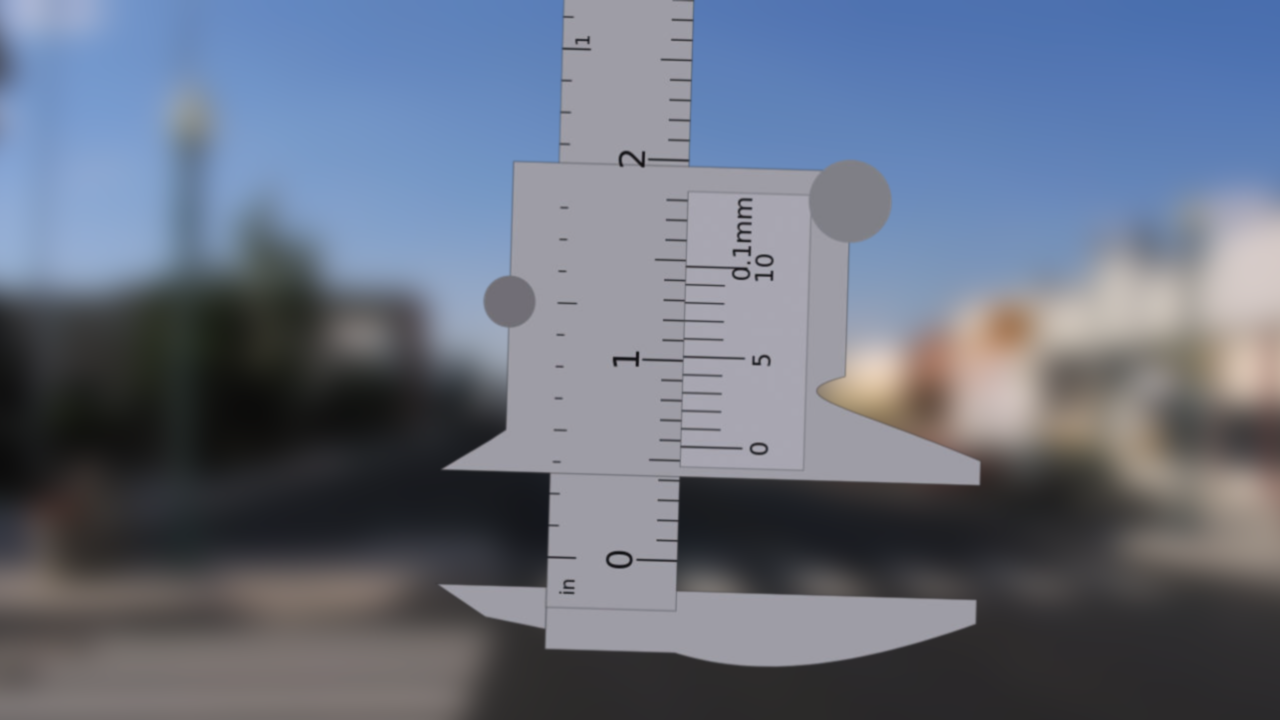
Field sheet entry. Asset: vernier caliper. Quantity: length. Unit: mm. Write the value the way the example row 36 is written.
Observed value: 5.7
